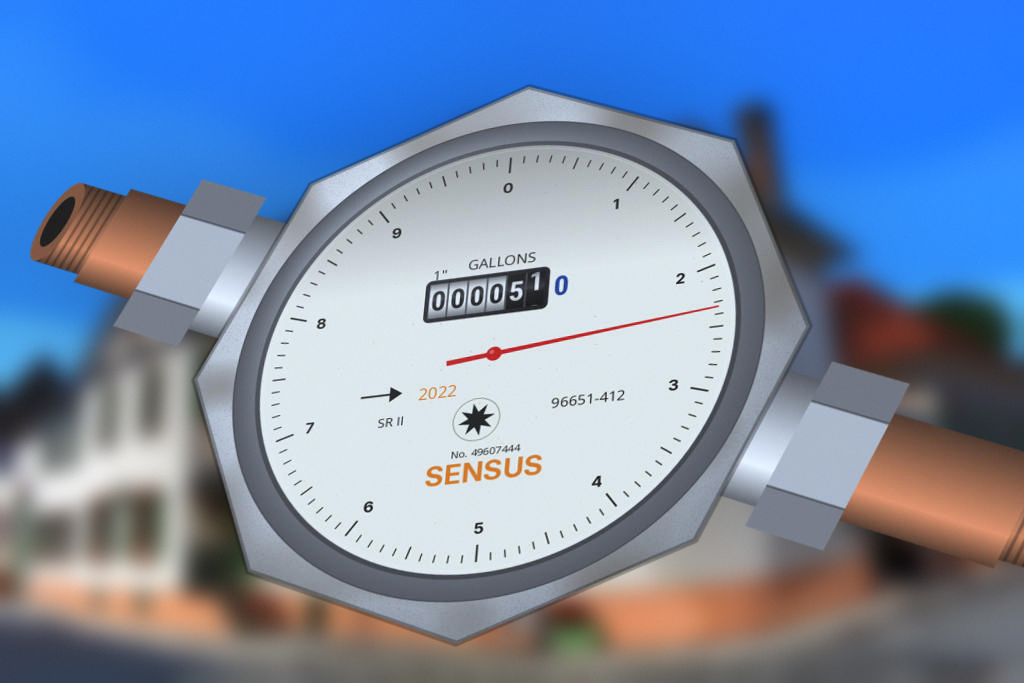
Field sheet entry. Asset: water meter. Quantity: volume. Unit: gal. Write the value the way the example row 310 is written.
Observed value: 512.3
